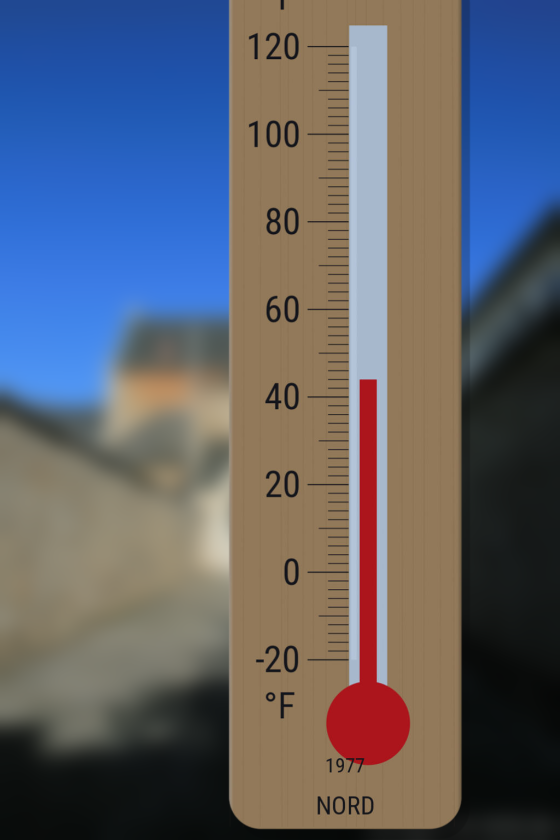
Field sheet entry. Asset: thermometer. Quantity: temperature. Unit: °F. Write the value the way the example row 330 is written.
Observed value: 44
